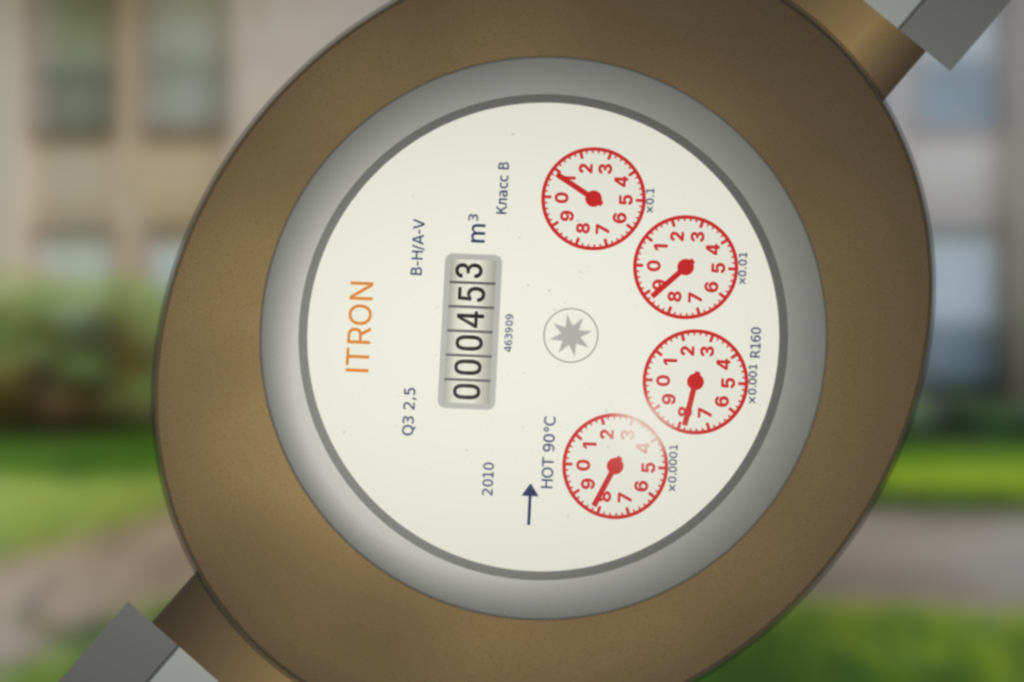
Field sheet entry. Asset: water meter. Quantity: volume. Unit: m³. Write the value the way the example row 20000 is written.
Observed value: 453.0878
